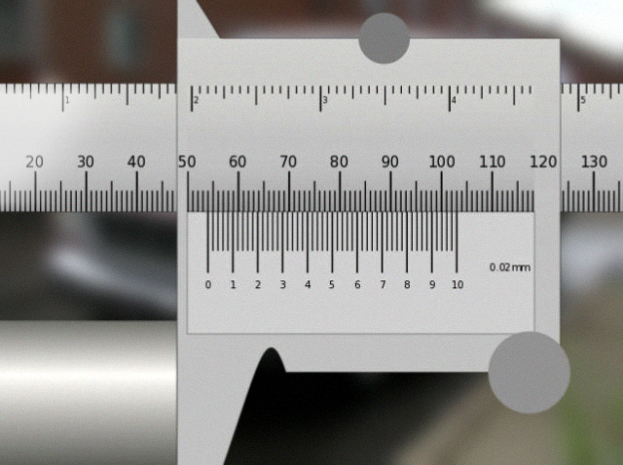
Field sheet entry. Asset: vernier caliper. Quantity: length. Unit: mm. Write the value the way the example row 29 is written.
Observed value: 54.0
